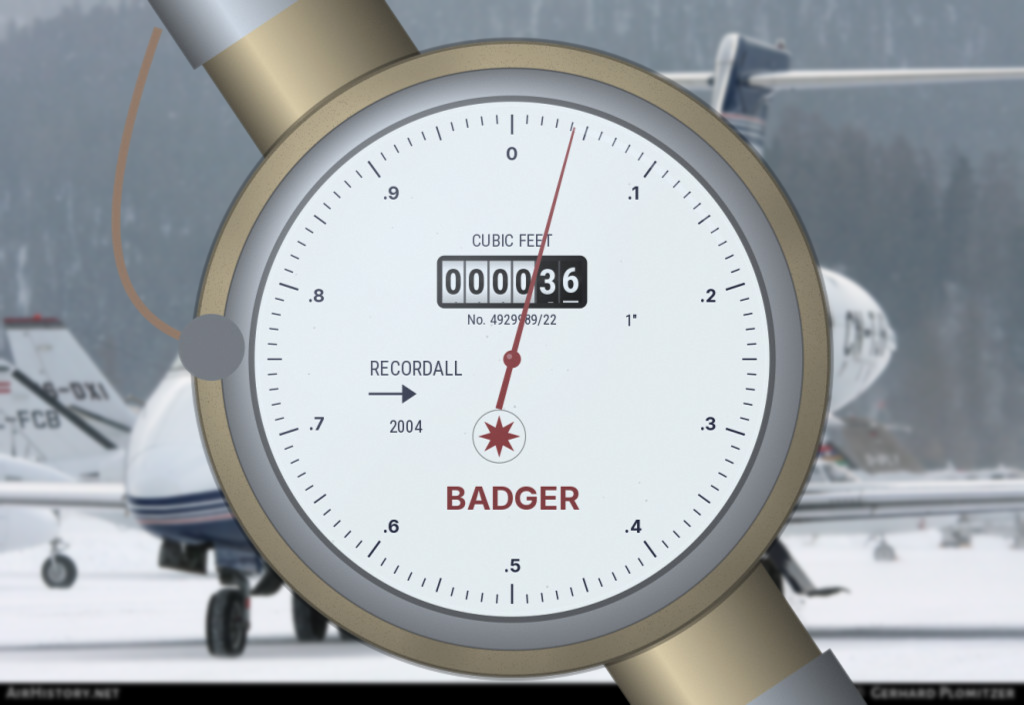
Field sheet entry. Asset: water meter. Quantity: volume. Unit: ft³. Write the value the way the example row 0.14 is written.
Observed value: 36.04
